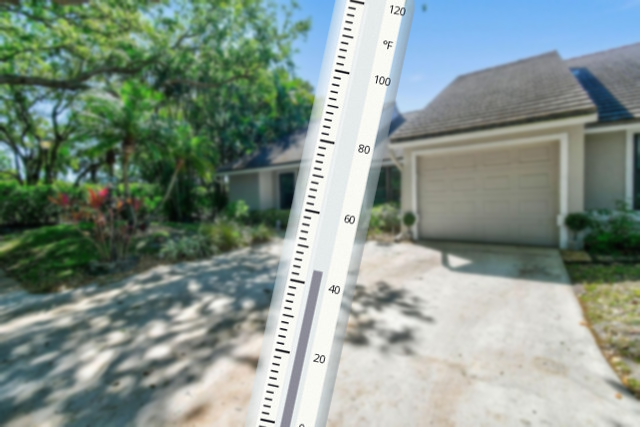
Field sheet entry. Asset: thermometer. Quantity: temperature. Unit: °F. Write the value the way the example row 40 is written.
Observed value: 44
